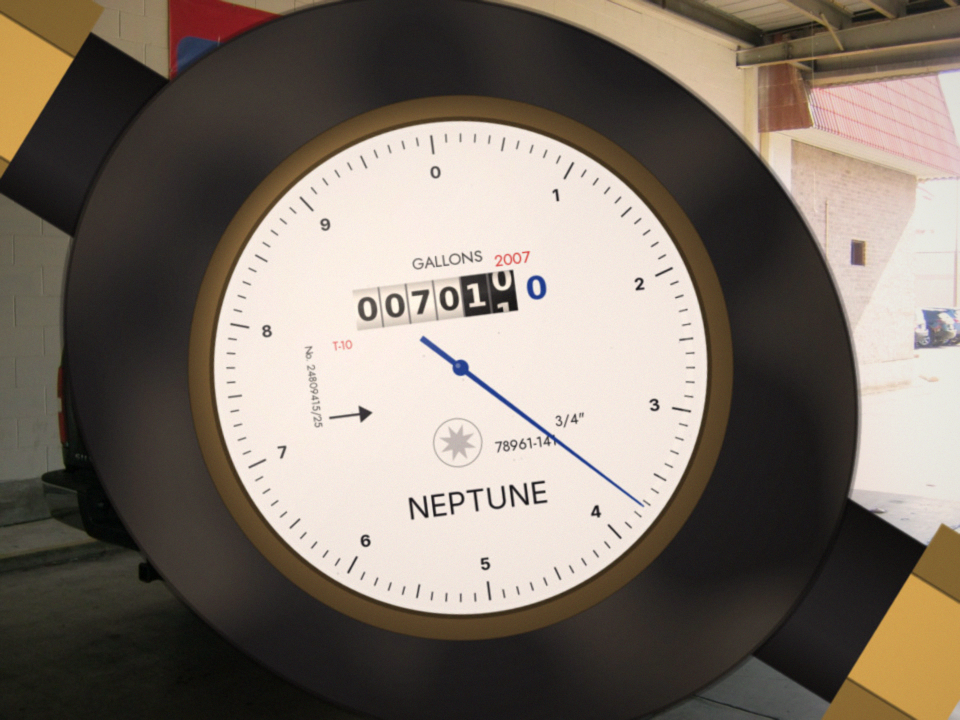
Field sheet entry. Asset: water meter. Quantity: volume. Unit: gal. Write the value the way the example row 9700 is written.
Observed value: 70103.7
